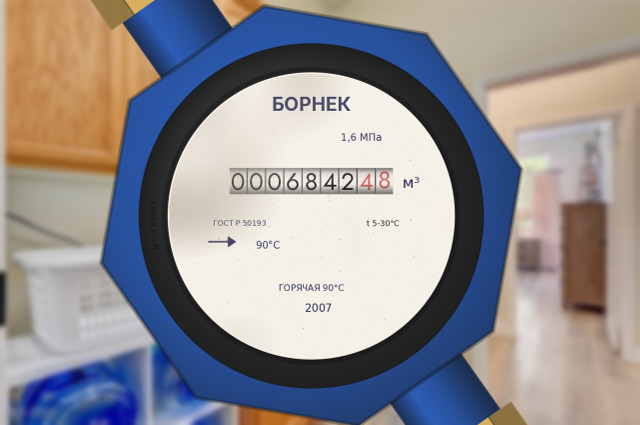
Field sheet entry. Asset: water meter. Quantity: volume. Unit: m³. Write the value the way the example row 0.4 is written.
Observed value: 6842.48
